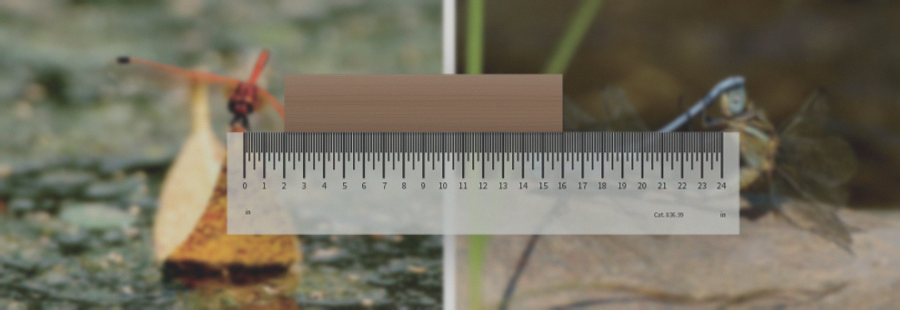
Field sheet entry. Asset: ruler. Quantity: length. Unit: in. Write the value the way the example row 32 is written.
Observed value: 14
